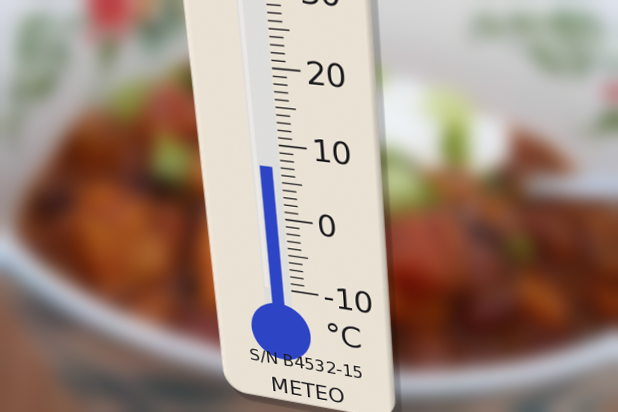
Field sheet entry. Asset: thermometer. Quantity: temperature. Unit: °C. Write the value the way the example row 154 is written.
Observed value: 7
